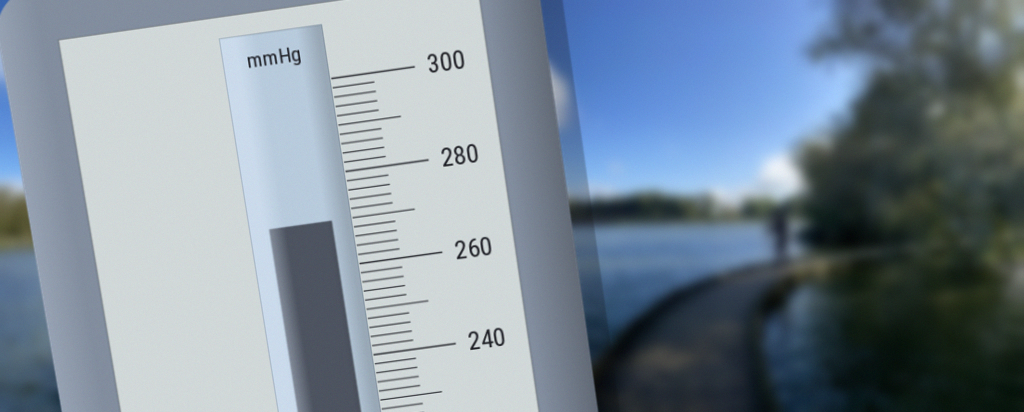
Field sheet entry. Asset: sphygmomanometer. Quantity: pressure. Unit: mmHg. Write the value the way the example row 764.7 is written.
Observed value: 270
